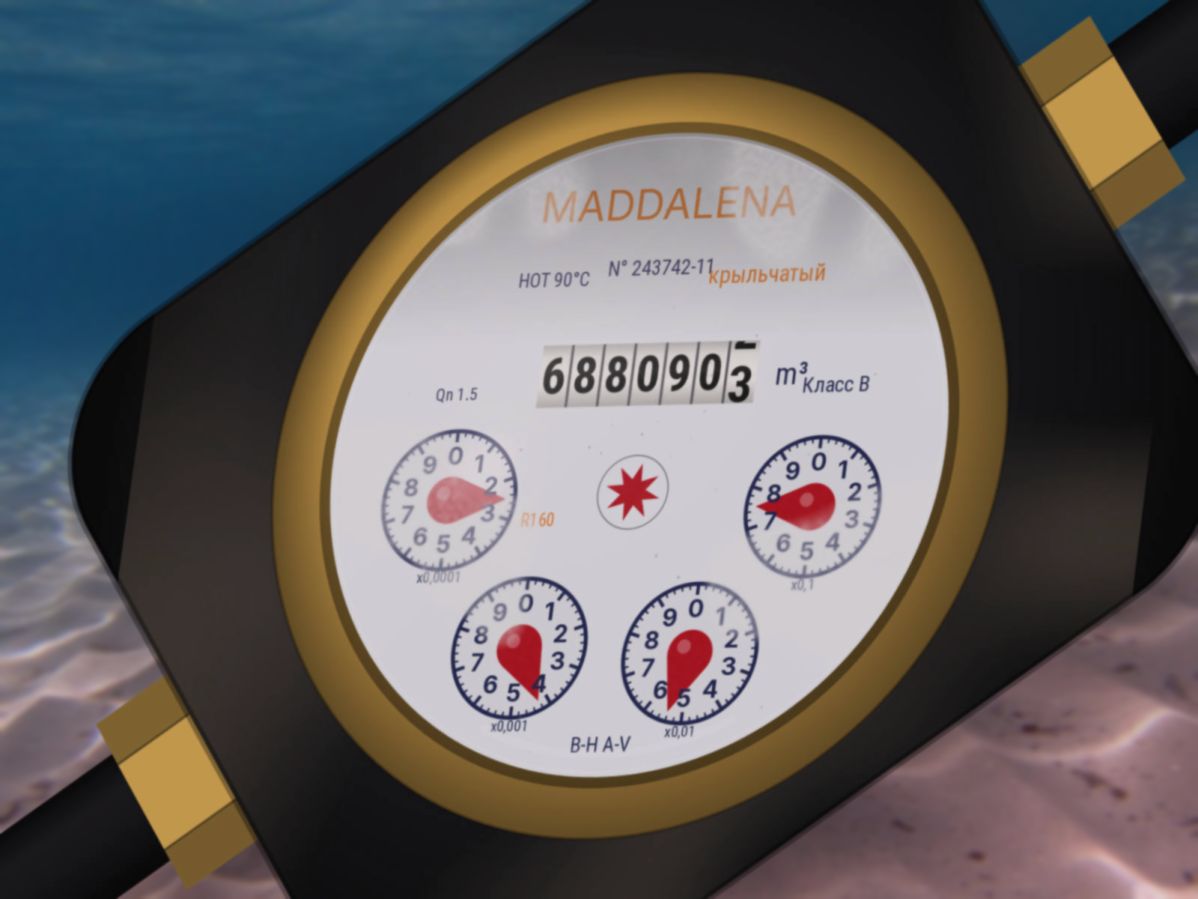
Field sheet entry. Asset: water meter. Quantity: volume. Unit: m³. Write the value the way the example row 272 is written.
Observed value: 6880902.7542
